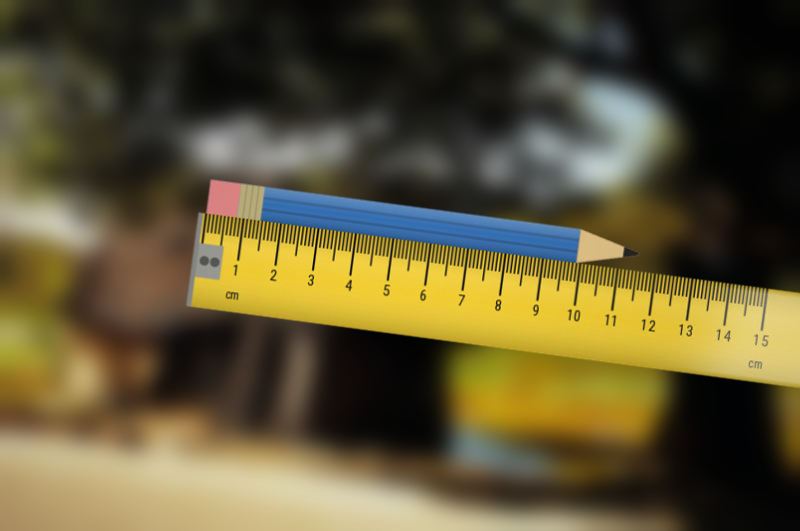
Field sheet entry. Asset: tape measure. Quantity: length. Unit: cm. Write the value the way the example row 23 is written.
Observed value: 11.5
